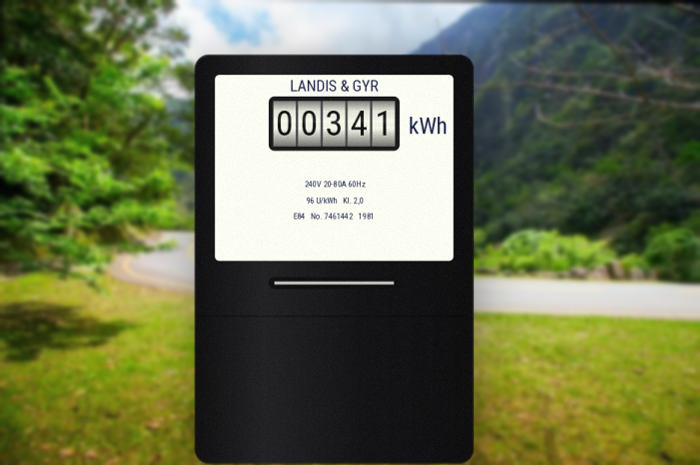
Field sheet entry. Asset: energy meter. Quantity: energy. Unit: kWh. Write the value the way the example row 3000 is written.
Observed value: 341
